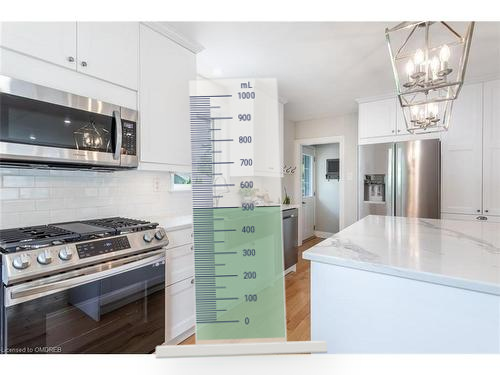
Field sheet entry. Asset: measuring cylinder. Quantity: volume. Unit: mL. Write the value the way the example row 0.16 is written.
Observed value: 500
